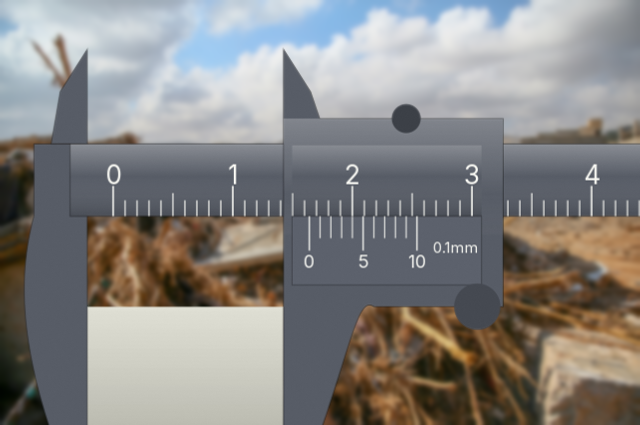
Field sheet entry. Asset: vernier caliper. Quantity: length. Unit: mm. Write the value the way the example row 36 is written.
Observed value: 16.4
